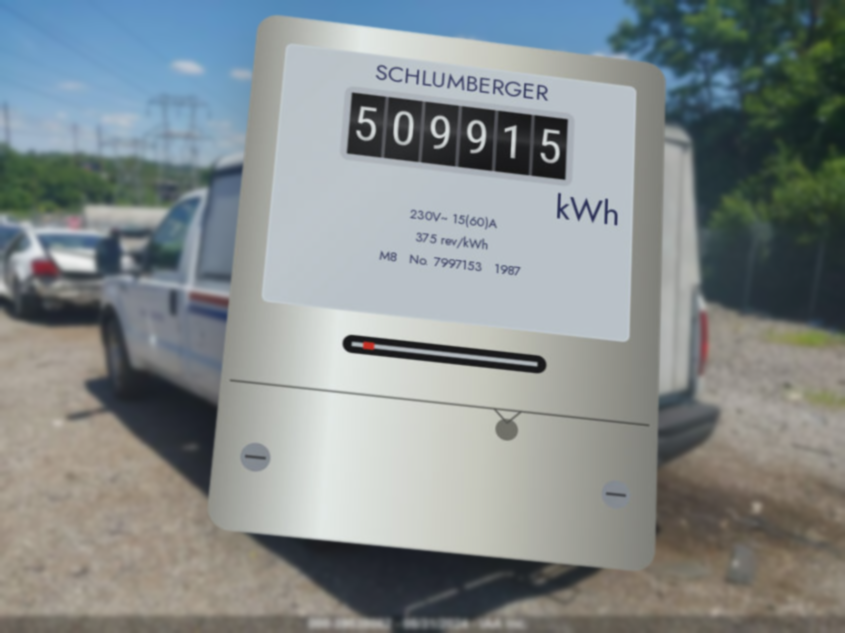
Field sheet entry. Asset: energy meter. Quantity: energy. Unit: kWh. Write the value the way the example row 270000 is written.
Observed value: 509915
